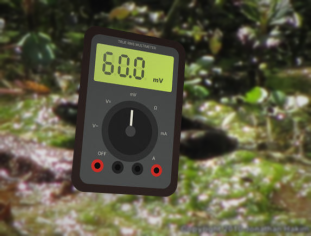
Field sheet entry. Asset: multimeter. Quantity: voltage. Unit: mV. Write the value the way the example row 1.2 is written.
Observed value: 60.0
